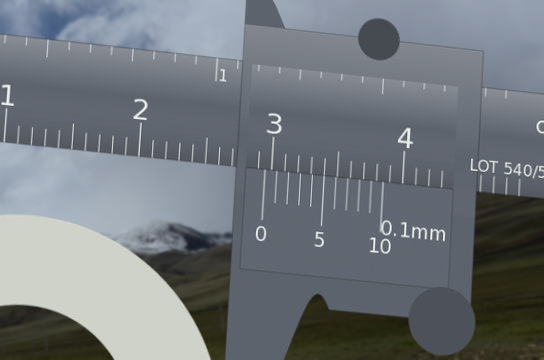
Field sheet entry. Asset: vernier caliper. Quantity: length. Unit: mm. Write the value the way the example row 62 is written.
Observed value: 29.5
